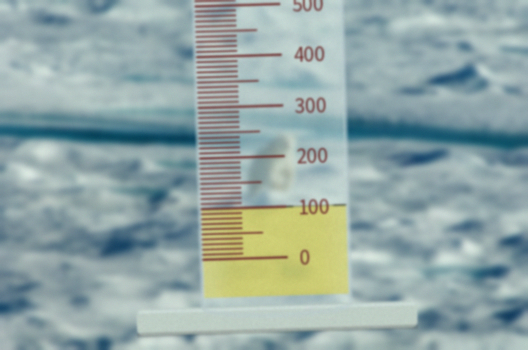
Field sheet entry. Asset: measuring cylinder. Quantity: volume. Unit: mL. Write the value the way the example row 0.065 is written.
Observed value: 100
